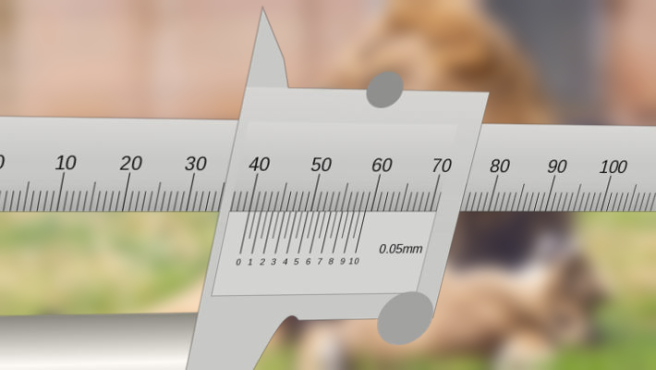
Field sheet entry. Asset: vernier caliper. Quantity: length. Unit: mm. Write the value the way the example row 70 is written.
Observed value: 40.0
